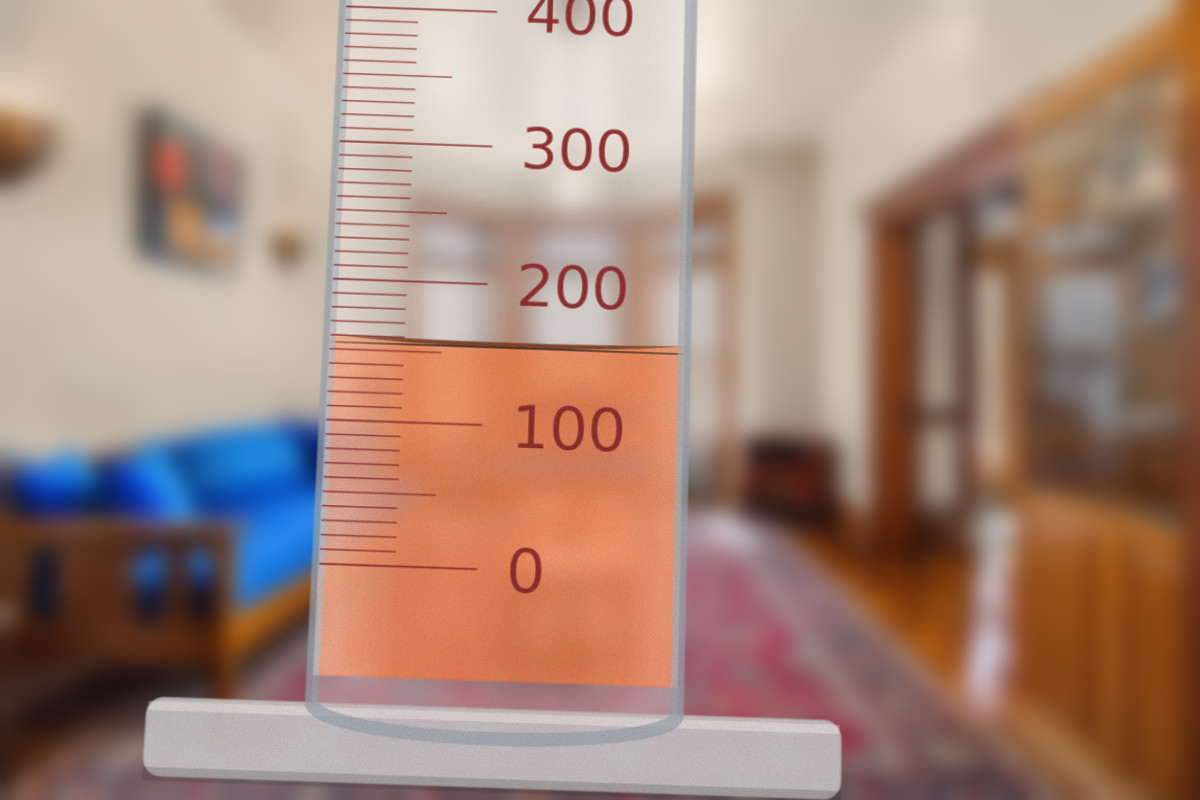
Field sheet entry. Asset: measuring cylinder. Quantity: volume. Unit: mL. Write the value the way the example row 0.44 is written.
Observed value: 155
